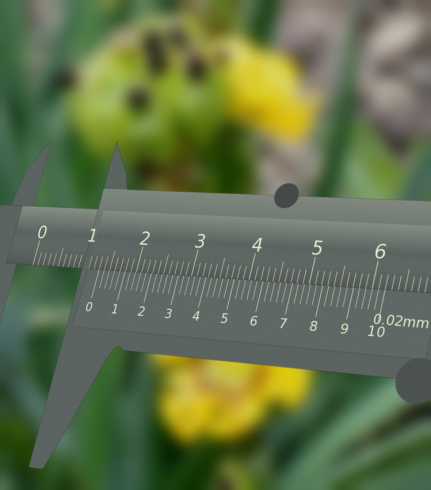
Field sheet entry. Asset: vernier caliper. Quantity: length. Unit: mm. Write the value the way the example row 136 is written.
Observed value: 13.0
